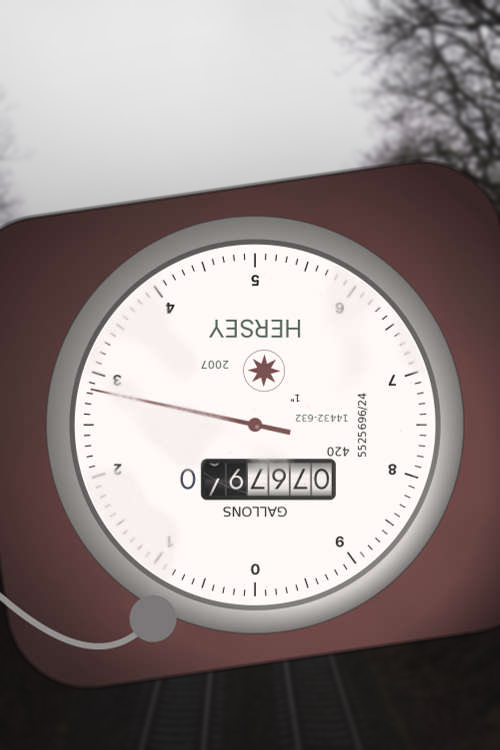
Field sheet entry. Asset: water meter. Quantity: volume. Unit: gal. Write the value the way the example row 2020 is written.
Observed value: 767972.8
